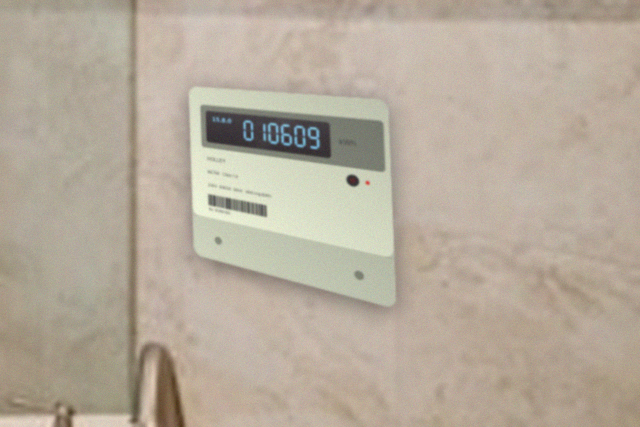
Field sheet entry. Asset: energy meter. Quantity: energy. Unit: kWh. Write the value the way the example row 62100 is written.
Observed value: 10609
